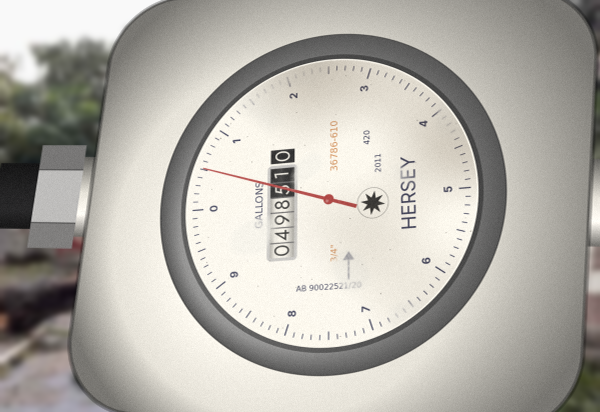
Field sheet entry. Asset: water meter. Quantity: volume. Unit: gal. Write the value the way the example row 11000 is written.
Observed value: 498510.5
